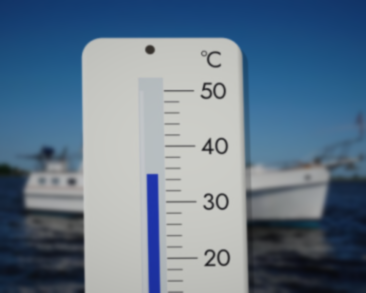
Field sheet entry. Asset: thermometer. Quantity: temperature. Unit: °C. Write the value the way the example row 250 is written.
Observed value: 35
